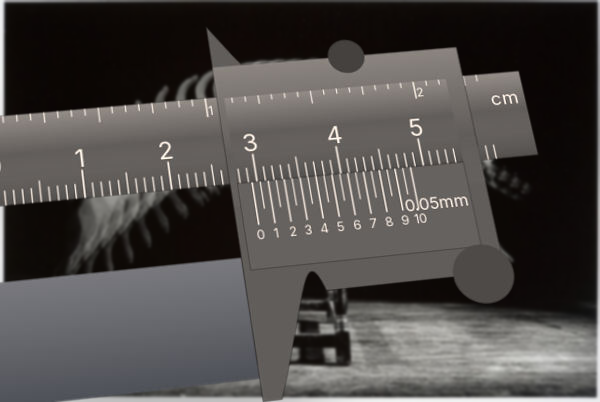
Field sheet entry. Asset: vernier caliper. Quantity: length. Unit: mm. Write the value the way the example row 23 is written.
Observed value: 29.4
